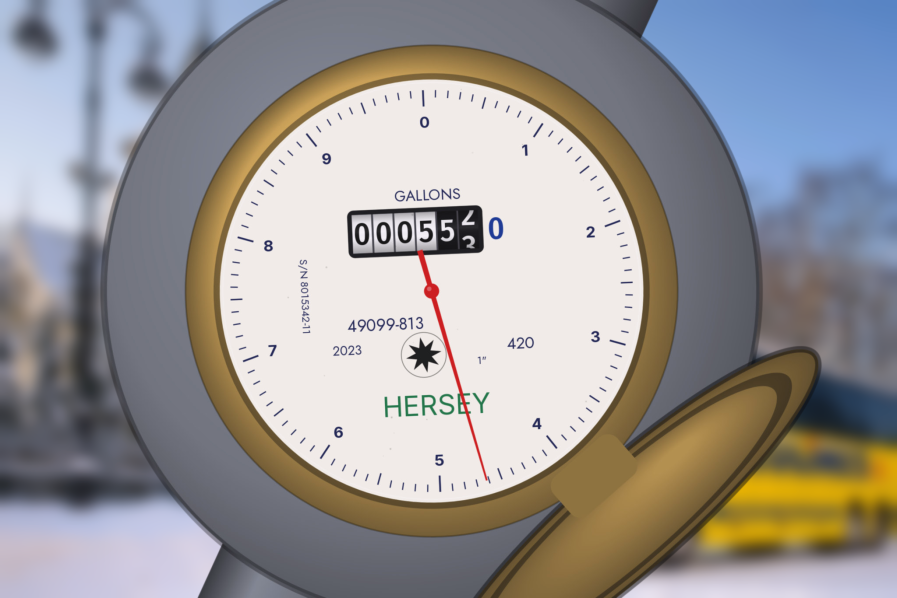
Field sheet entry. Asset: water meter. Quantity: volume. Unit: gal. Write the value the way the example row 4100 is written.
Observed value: 5524.6
